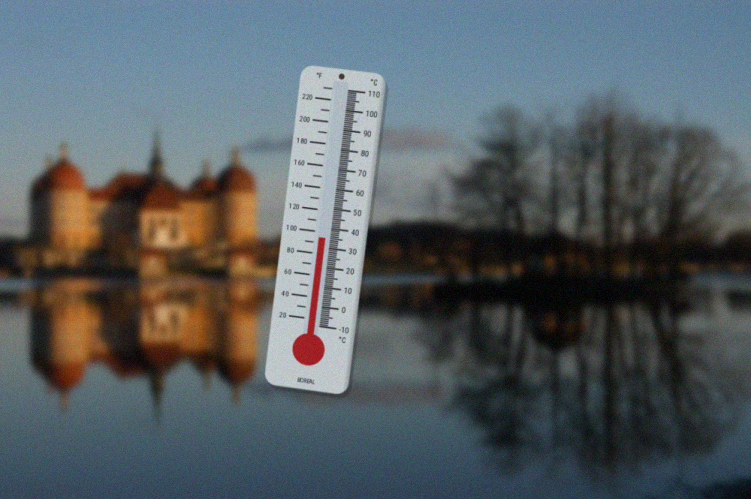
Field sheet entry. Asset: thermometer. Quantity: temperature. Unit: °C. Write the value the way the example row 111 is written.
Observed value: 35
